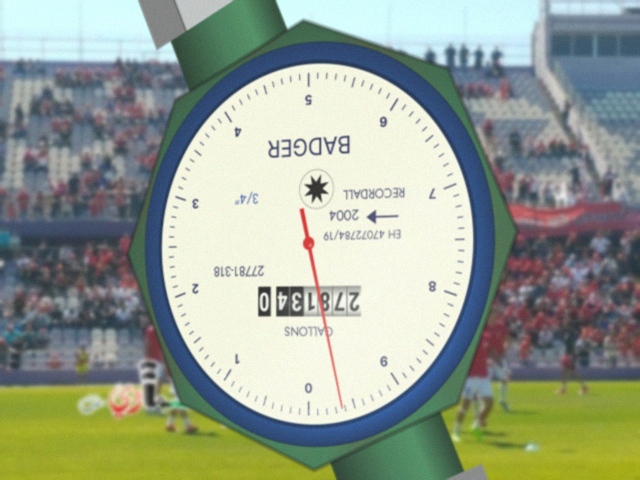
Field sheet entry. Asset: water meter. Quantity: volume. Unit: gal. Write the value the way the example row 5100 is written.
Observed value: 2781339.6
